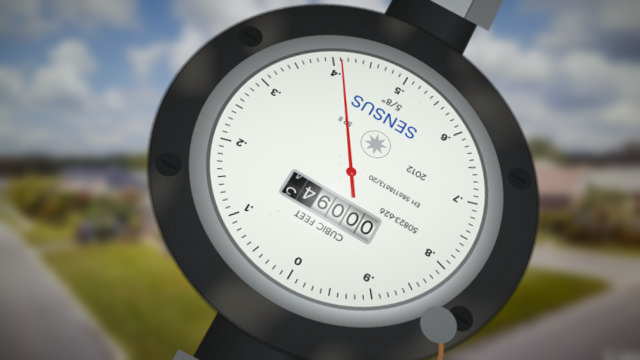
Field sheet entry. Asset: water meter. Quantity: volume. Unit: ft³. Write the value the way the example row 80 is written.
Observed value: 943.41
